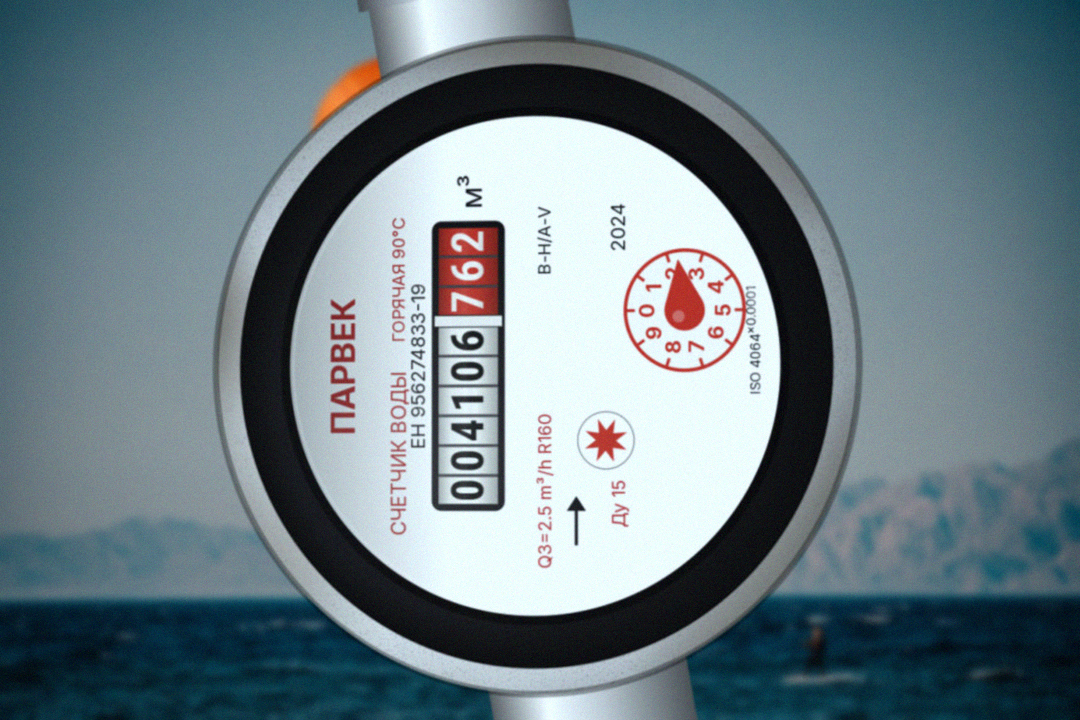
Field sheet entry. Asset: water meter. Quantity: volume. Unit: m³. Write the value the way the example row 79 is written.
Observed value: 4106.7622
